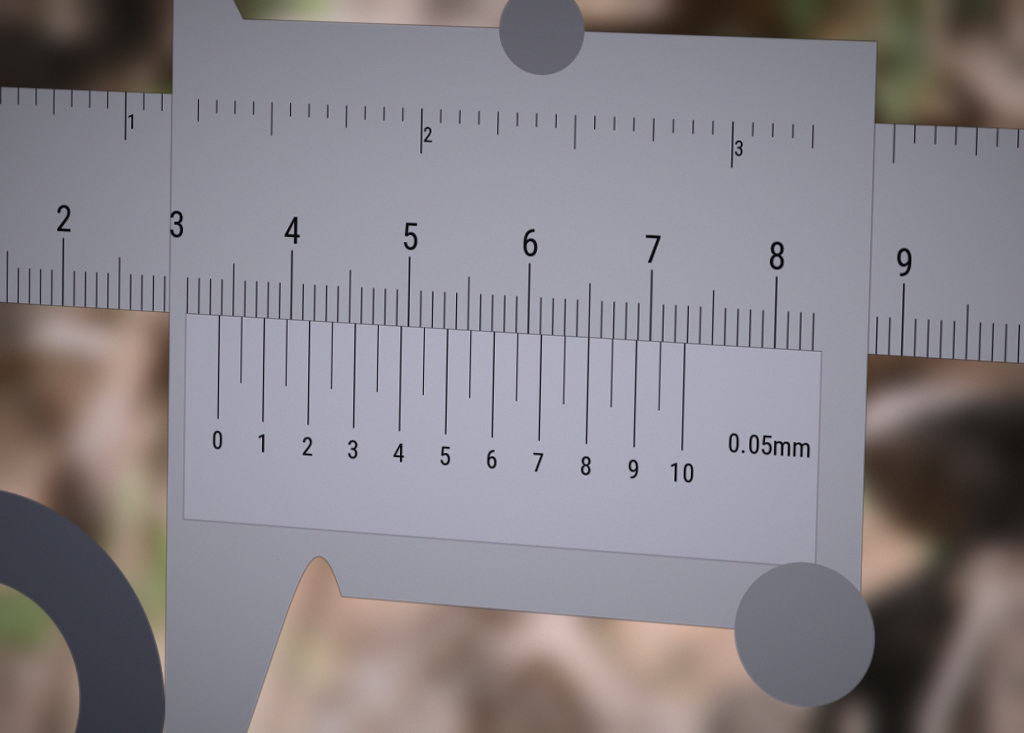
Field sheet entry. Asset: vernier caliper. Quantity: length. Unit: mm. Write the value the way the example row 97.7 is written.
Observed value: 33.8
